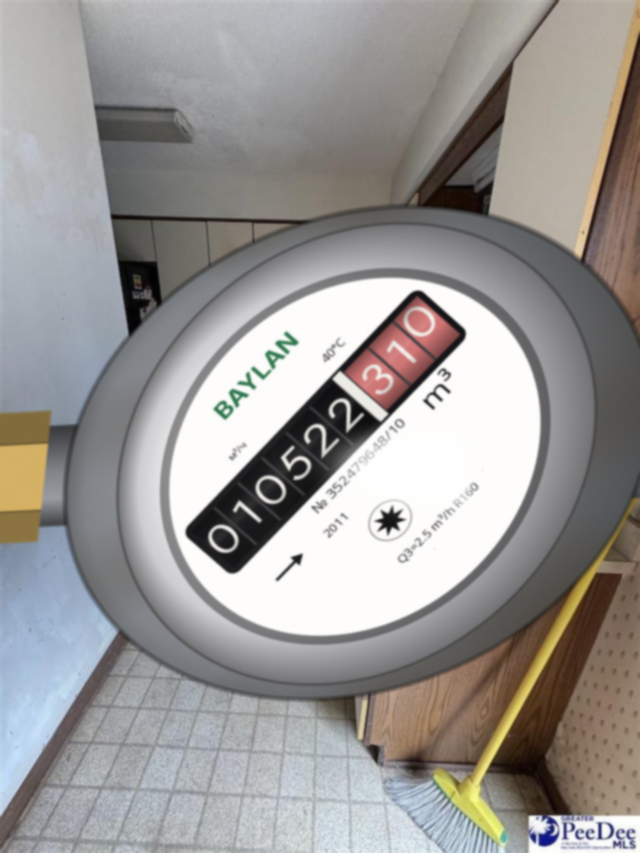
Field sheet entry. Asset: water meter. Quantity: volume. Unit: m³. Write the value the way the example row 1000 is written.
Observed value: 10522.310
